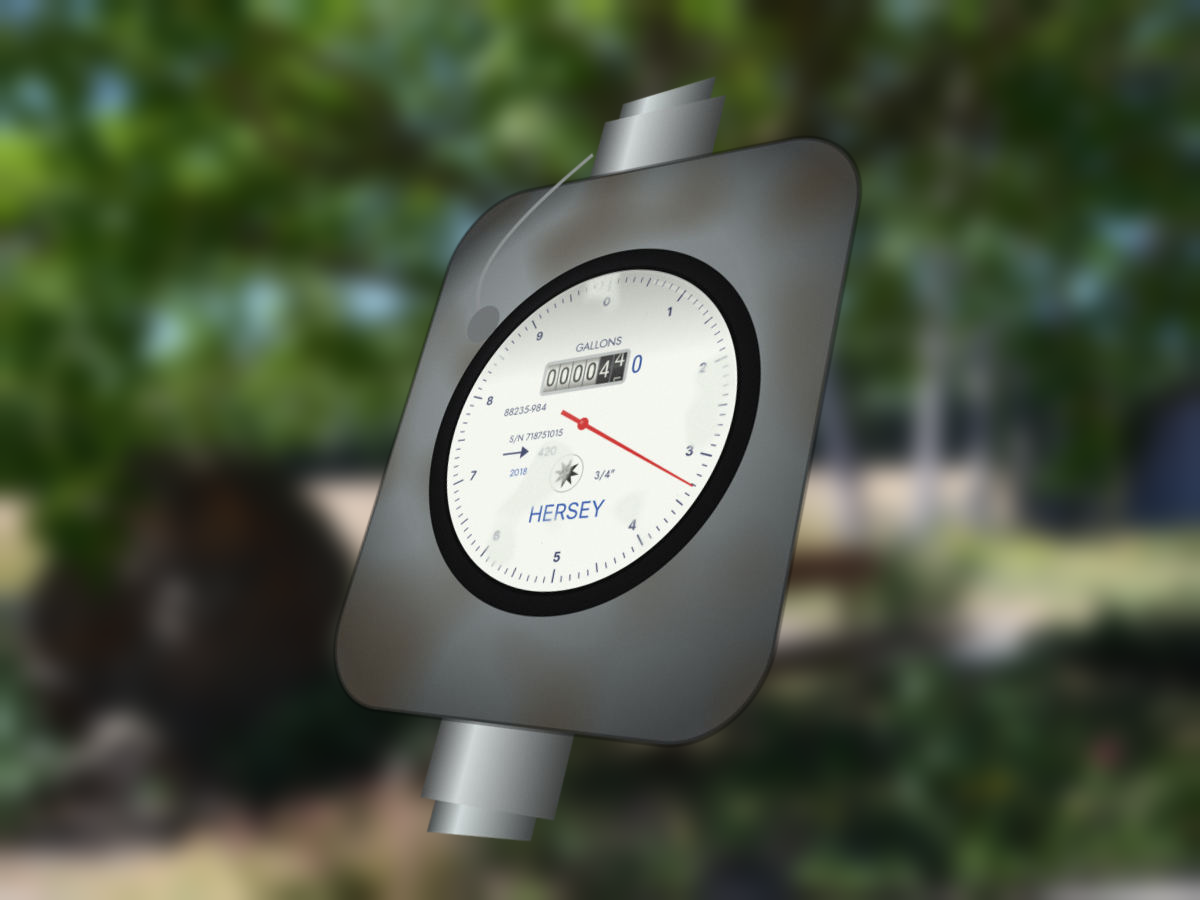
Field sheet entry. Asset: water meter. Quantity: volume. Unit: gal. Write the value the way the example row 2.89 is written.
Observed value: 443.3
